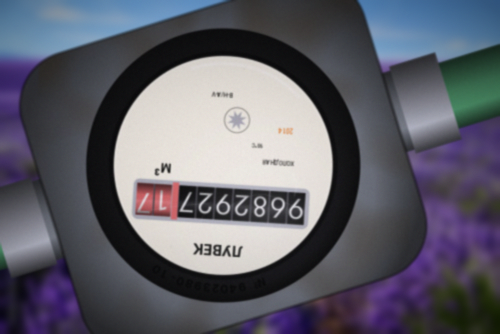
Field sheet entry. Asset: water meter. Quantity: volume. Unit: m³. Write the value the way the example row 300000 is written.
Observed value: 9682927.17
